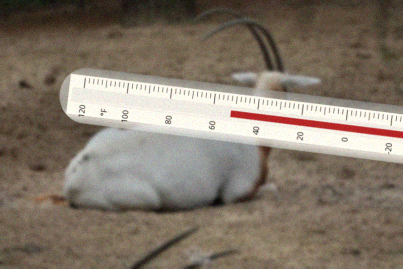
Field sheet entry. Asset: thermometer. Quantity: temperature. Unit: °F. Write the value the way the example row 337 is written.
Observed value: 52
